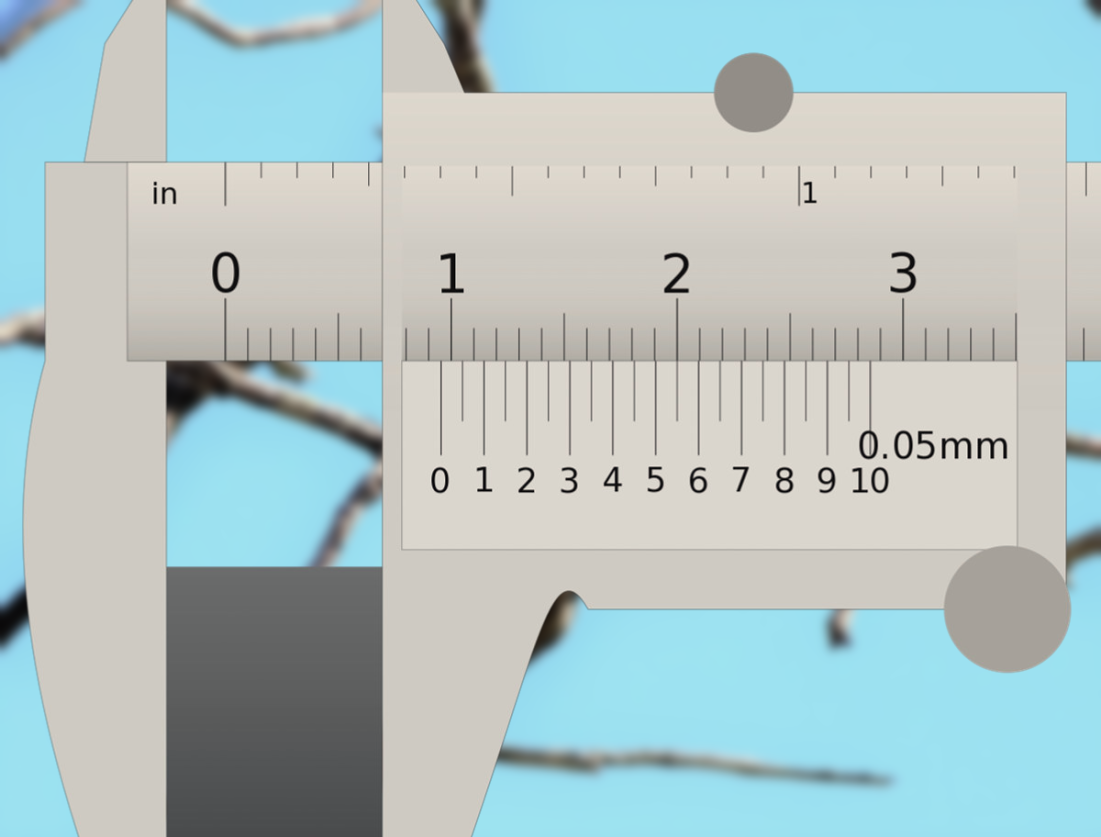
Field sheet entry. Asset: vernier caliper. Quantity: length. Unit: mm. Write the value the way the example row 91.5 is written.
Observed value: 9.55
